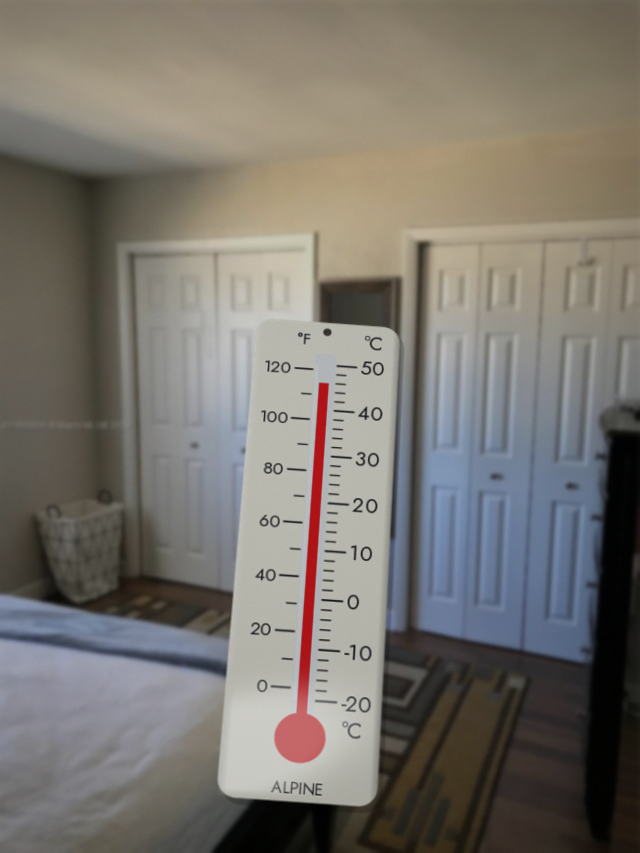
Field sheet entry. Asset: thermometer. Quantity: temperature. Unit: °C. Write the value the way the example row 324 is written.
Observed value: 46
